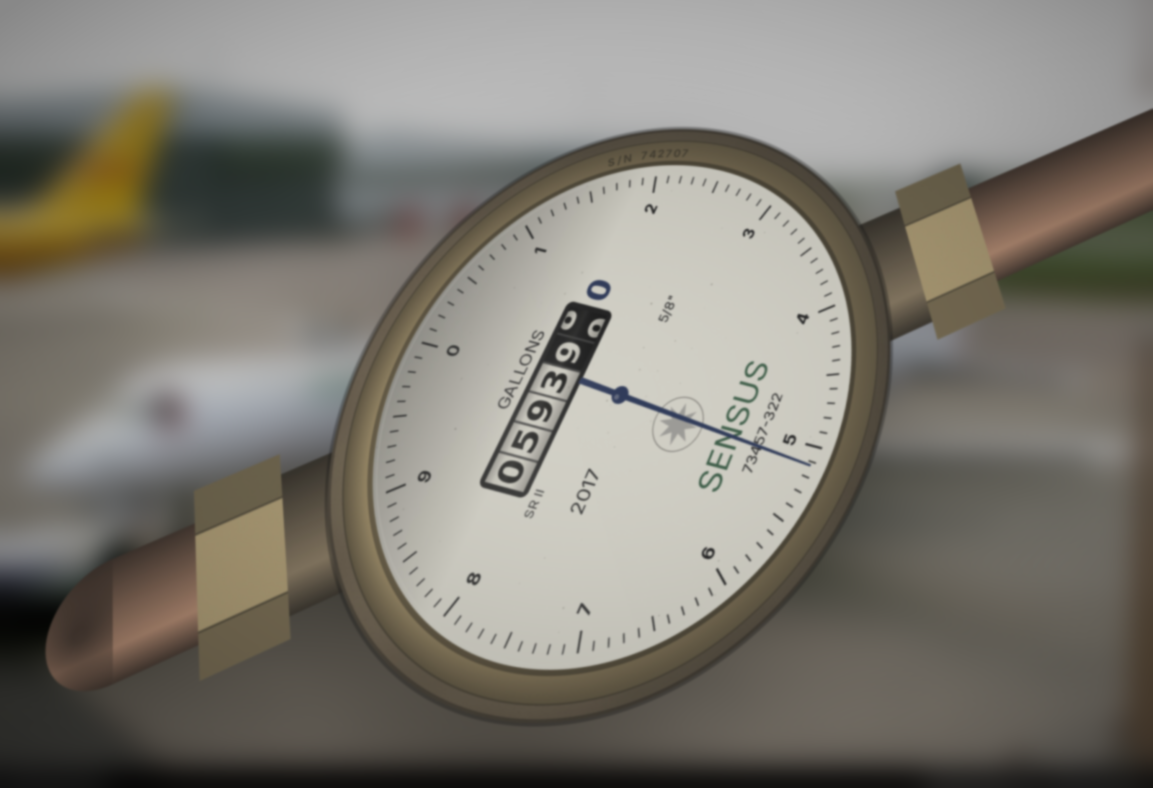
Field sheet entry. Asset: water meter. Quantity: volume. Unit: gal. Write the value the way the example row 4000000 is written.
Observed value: 593985.1
